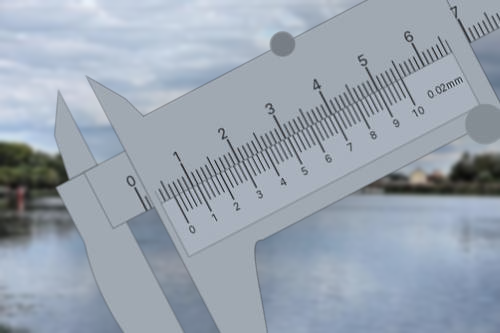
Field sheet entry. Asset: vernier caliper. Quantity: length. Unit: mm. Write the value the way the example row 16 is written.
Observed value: 6.0
